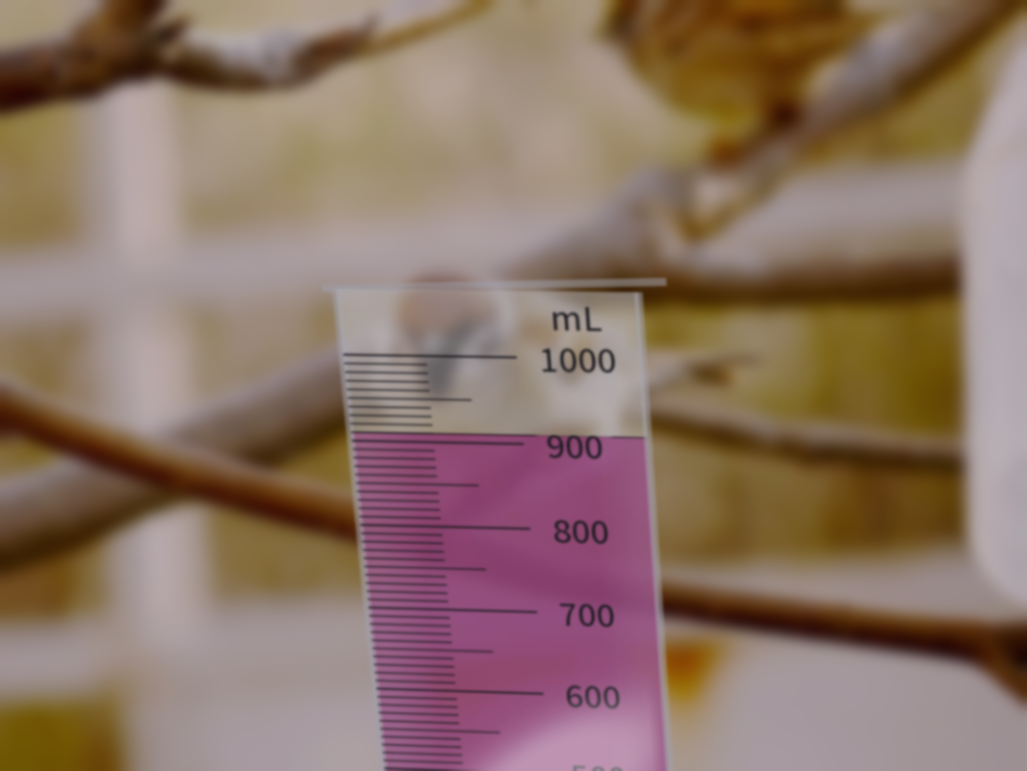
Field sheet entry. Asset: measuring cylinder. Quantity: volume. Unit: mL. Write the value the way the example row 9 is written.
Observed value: 910
